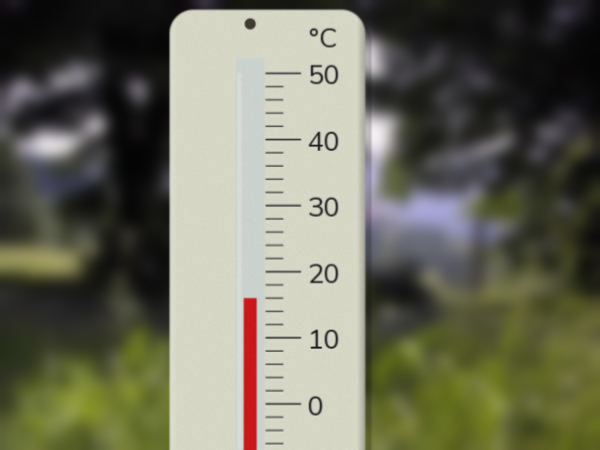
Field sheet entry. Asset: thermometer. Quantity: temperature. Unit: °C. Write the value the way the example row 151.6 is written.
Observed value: 16
